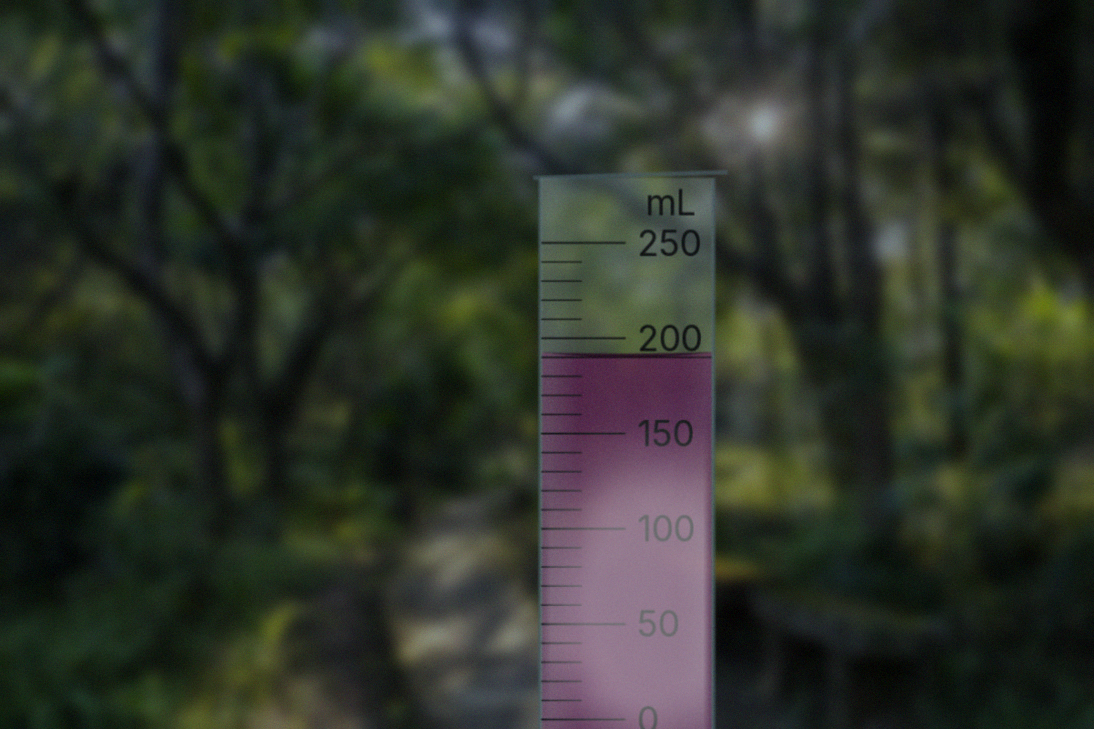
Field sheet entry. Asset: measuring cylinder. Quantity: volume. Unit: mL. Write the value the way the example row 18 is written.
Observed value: 190
